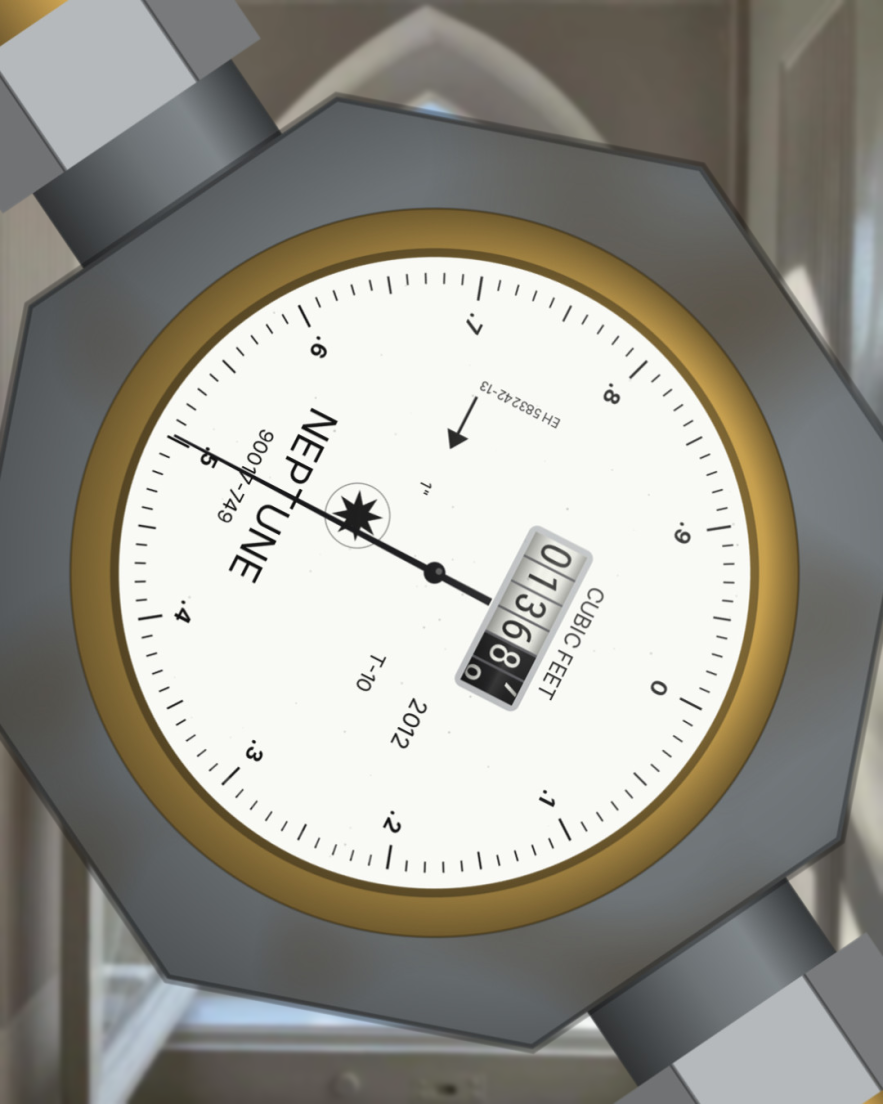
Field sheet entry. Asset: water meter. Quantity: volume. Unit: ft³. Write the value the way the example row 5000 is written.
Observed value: 13687.50
